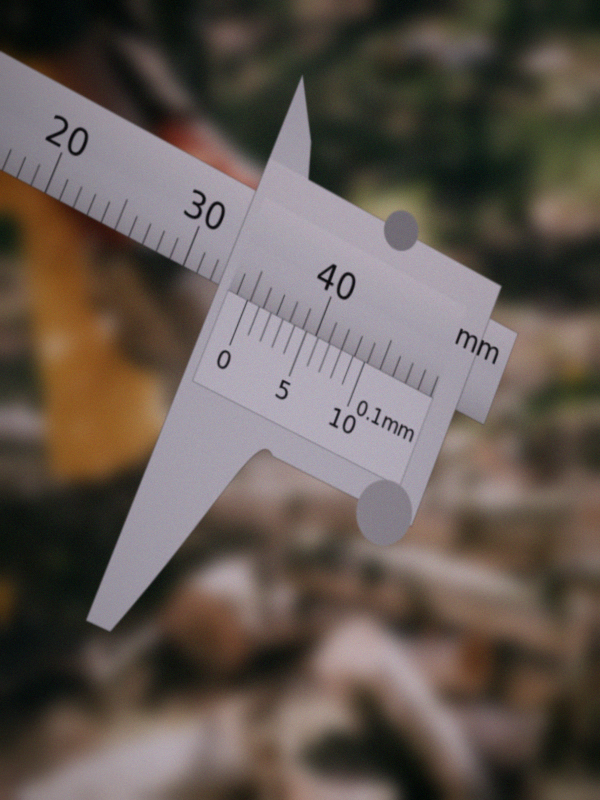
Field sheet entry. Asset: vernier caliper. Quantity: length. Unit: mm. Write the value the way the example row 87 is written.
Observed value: 34.8
